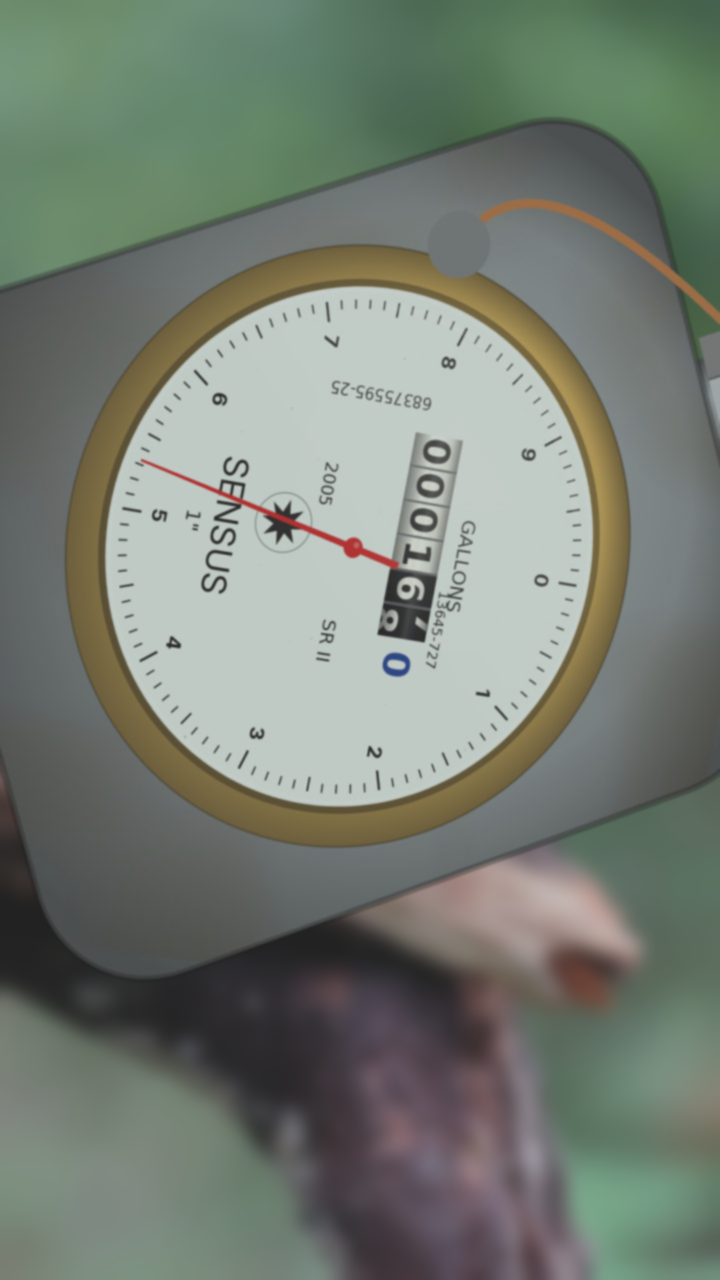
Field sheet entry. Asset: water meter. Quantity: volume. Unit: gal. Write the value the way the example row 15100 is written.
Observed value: 1675.3
